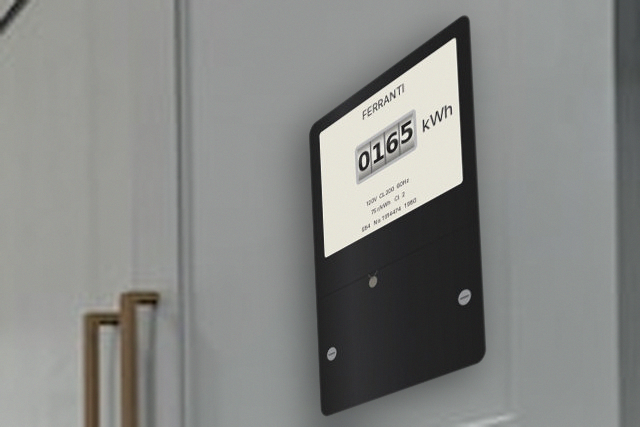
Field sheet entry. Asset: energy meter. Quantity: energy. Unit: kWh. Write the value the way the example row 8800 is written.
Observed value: 165
